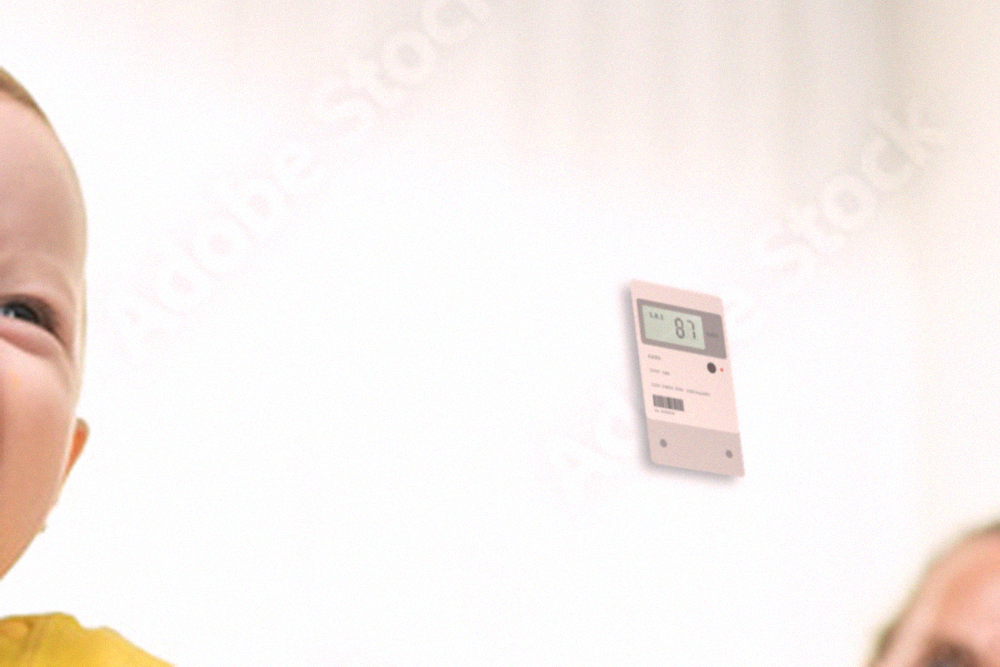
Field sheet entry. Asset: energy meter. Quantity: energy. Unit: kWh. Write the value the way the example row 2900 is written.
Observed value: 87
